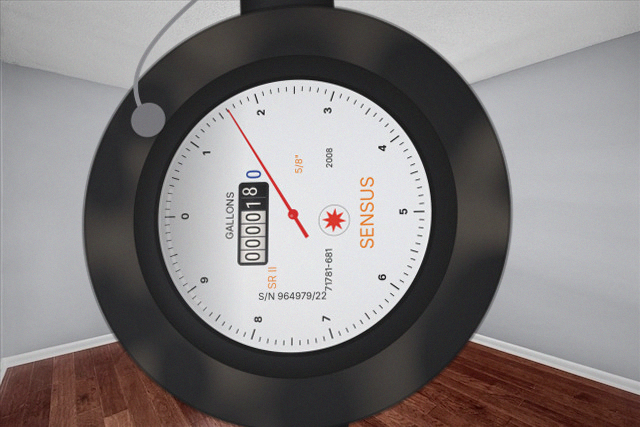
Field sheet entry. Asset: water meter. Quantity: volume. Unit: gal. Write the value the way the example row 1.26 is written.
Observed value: 181.6
